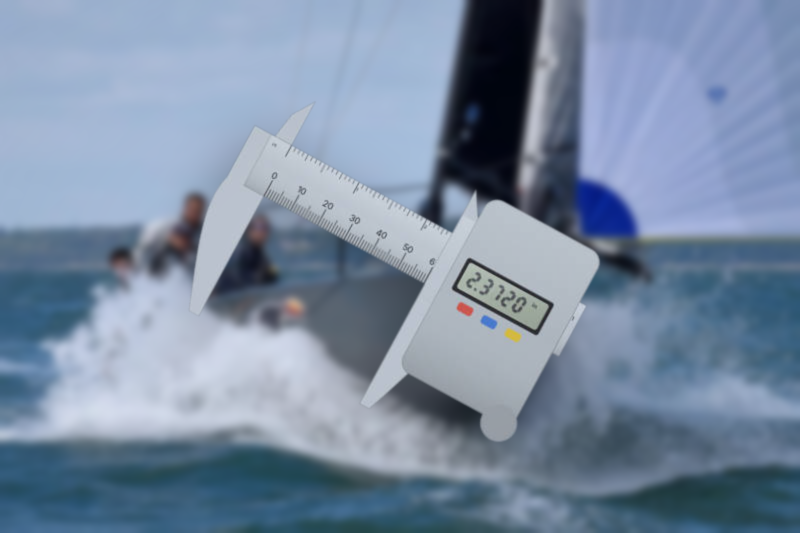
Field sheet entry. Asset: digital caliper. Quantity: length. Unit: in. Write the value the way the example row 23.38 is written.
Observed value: 2.3720
